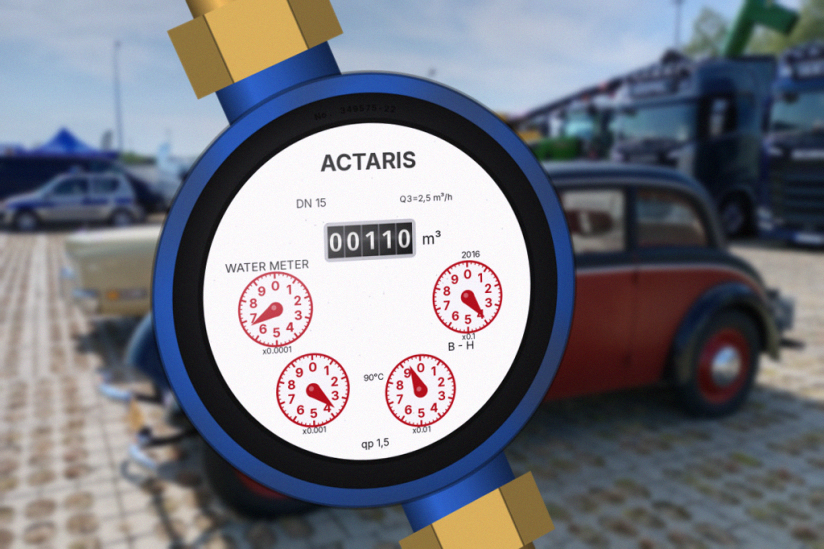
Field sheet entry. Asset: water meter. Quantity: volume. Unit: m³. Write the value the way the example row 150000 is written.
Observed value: 110.3936
